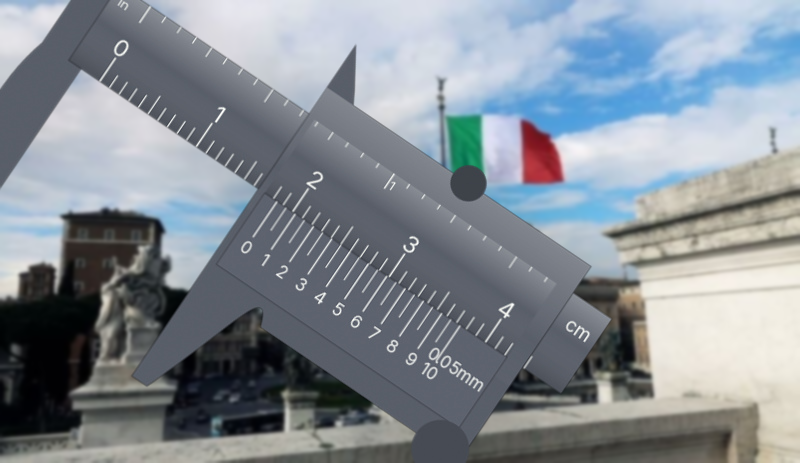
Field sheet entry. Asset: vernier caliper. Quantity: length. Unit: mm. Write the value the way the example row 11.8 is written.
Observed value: 18.4
